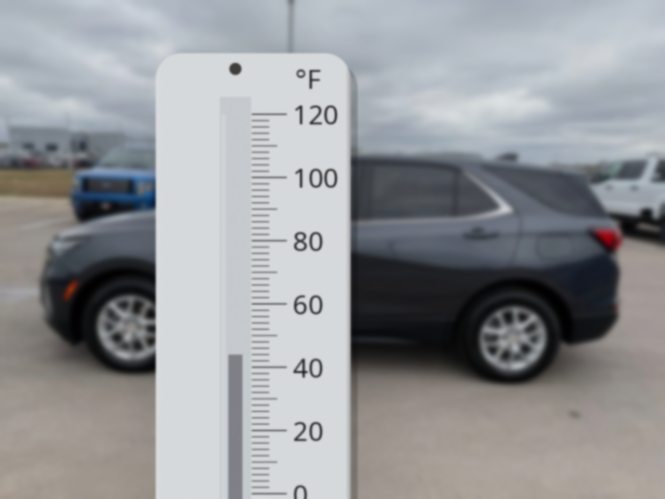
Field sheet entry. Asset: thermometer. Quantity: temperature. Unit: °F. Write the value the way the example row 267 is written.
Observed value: 44
